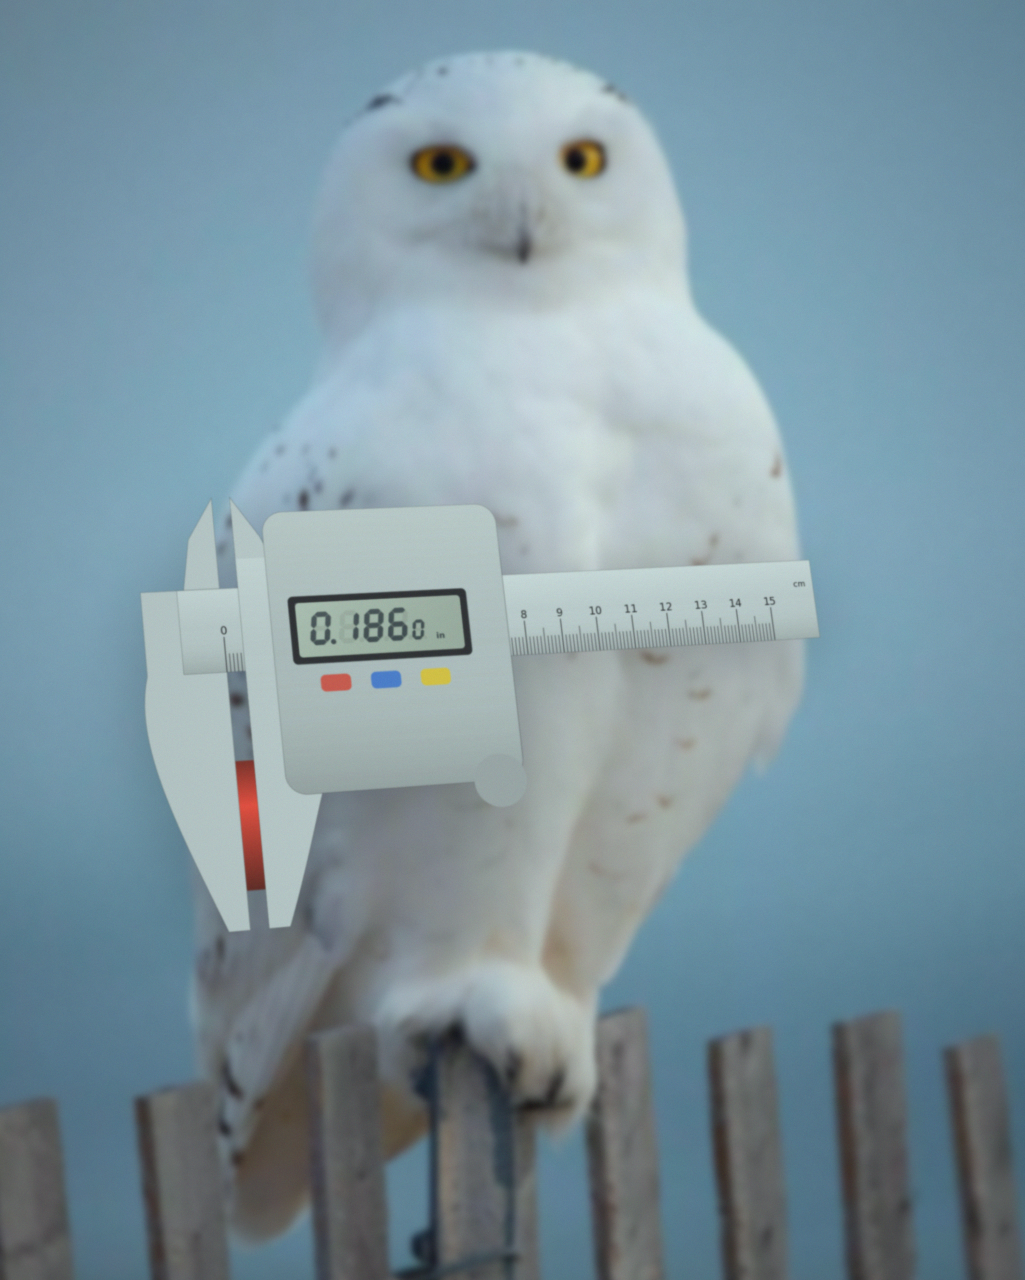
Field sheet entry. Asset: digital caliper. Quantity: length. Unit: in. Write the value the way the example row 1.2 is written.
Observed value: 0.1860
